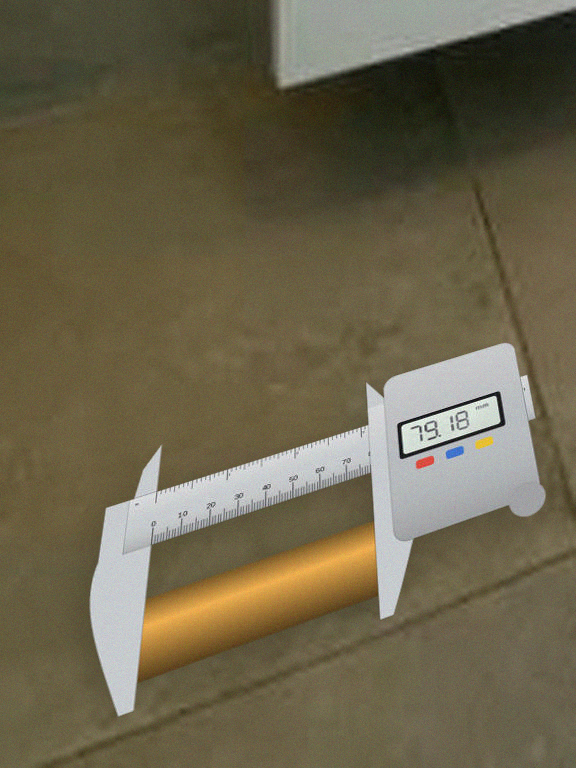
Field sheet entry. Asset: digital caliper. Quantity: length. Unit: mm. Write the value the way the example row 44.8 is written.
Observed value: 79.18
